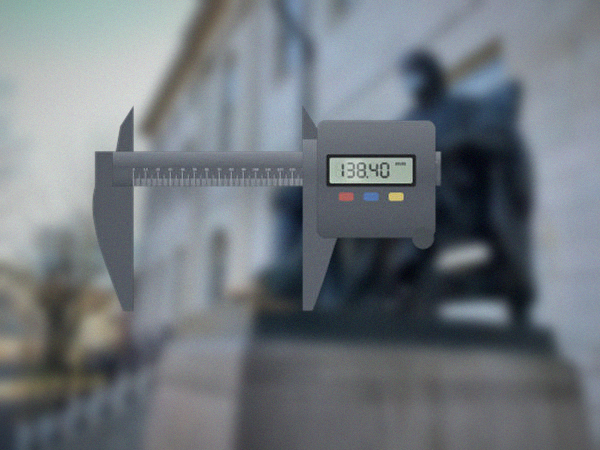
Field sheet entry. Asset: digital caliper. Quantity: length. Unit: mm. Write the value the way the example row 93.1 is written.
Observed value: 138.40
